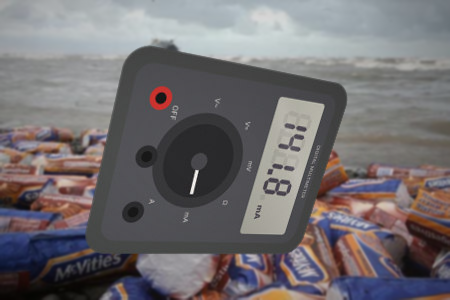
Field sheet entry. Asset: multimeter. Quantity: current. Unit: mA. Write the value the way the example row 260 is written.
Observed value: 141.8
